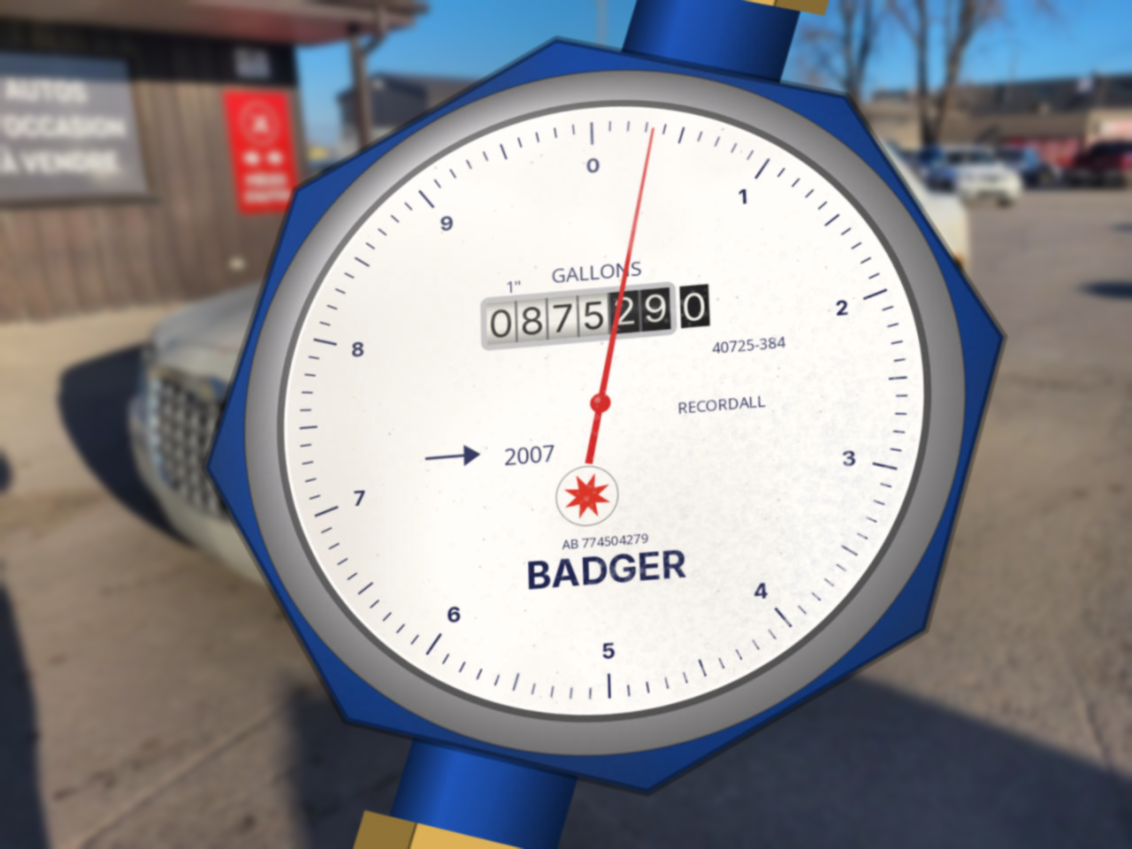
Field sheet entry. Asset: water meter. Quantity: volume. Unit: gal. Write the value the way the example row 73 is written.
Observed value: 875290.3
